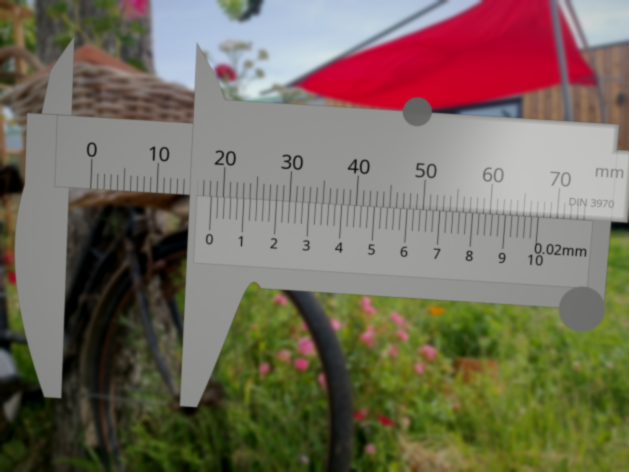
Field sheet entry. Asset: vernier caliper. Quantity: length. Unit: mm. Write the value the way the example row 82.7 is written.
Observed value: 18.2
